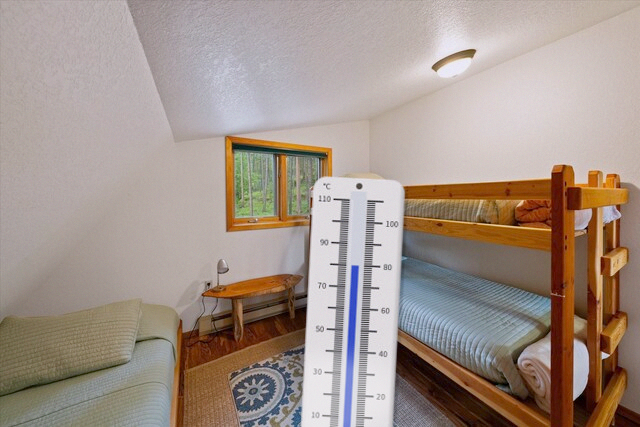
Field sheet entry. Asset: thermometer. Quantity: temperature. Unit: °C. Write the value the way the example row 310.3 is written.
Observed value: 80
